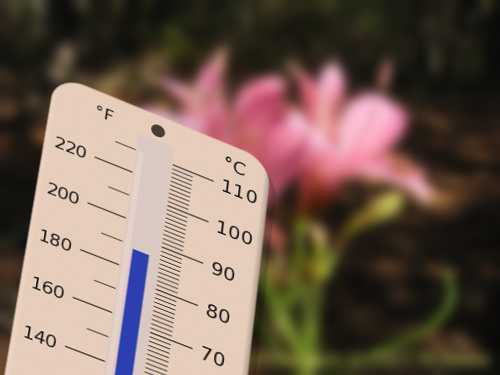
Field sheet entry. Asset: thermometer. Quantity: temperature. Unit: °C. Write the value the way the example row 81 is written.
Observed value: 87
